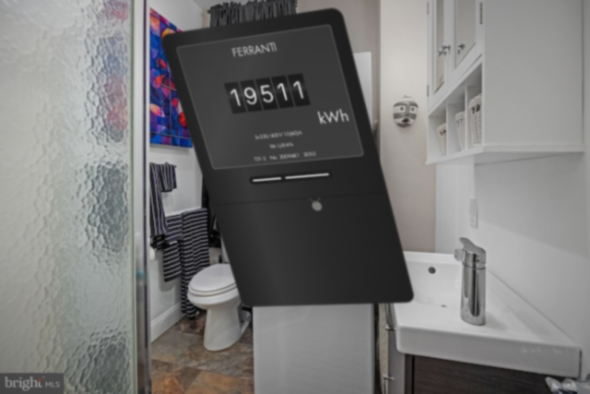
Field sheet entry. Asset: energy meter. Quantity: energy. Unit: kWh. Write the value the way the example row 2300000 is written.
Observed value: 19511
